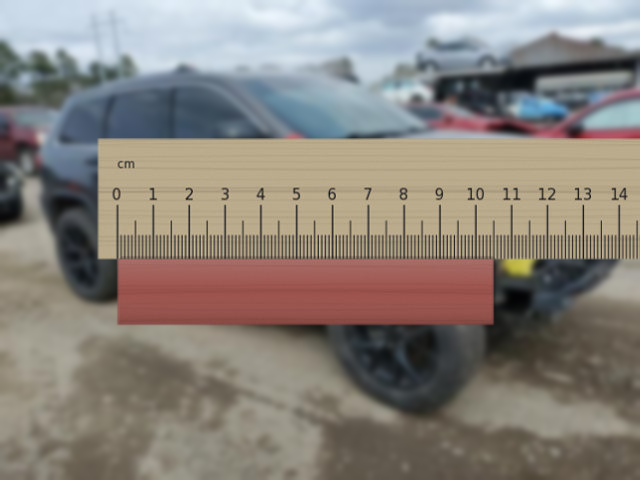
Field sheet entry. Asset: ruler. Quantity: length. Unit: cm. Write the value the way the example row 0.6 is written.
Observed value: 10.5
